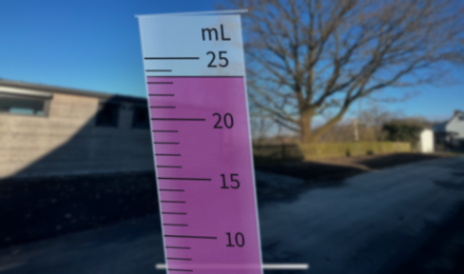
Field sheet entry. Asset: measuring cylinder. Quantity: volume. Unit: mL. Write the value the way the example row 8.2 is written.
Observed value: 23.5
